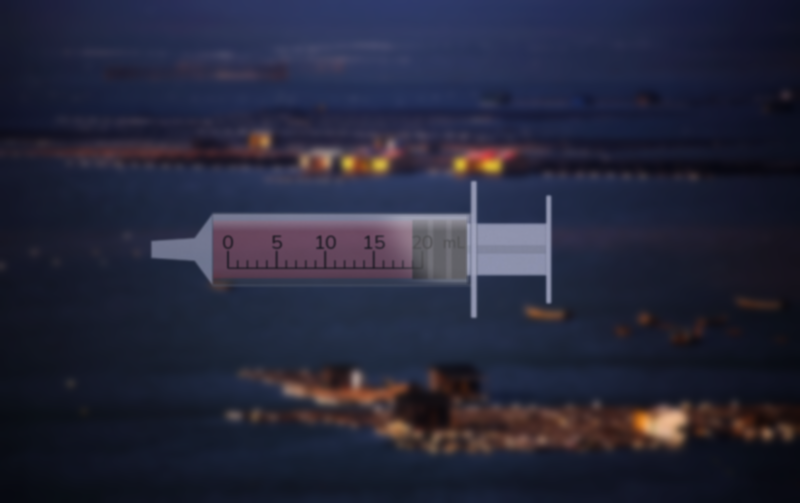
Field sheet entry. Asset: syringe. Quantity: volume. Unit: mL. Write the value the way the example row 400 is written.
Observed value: 19
